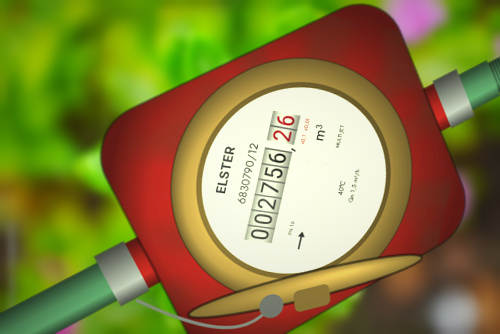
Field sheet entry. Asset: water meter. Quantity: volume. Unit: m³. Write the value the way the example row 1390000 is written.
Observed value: 2756.26
